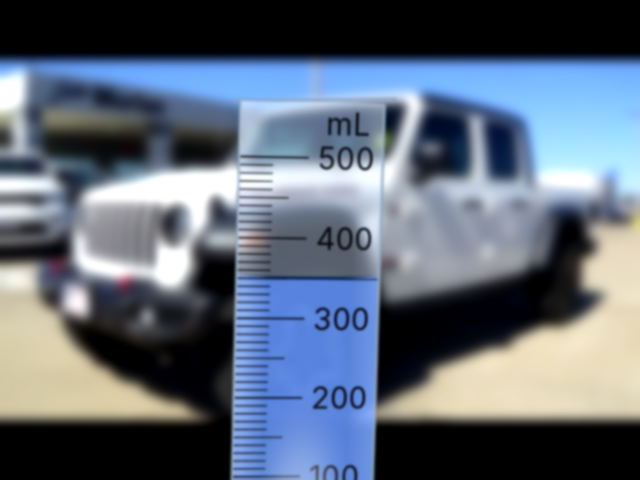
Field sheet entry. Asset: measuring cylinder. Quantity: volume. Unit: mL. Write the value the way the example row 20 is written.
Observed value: 350
